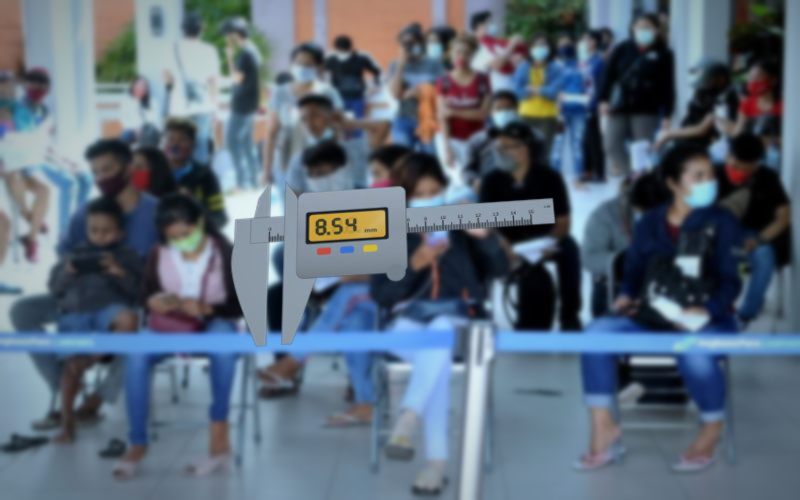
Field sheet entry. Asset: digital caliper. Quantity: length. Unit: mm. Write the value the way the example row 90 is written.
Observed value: 8.54
